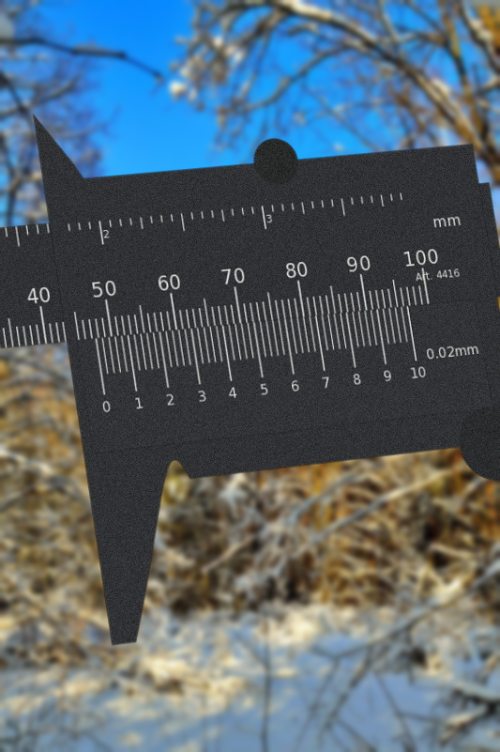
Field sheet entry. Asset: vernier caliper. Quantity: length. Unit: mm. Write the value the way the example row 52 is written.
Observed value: 47.6
